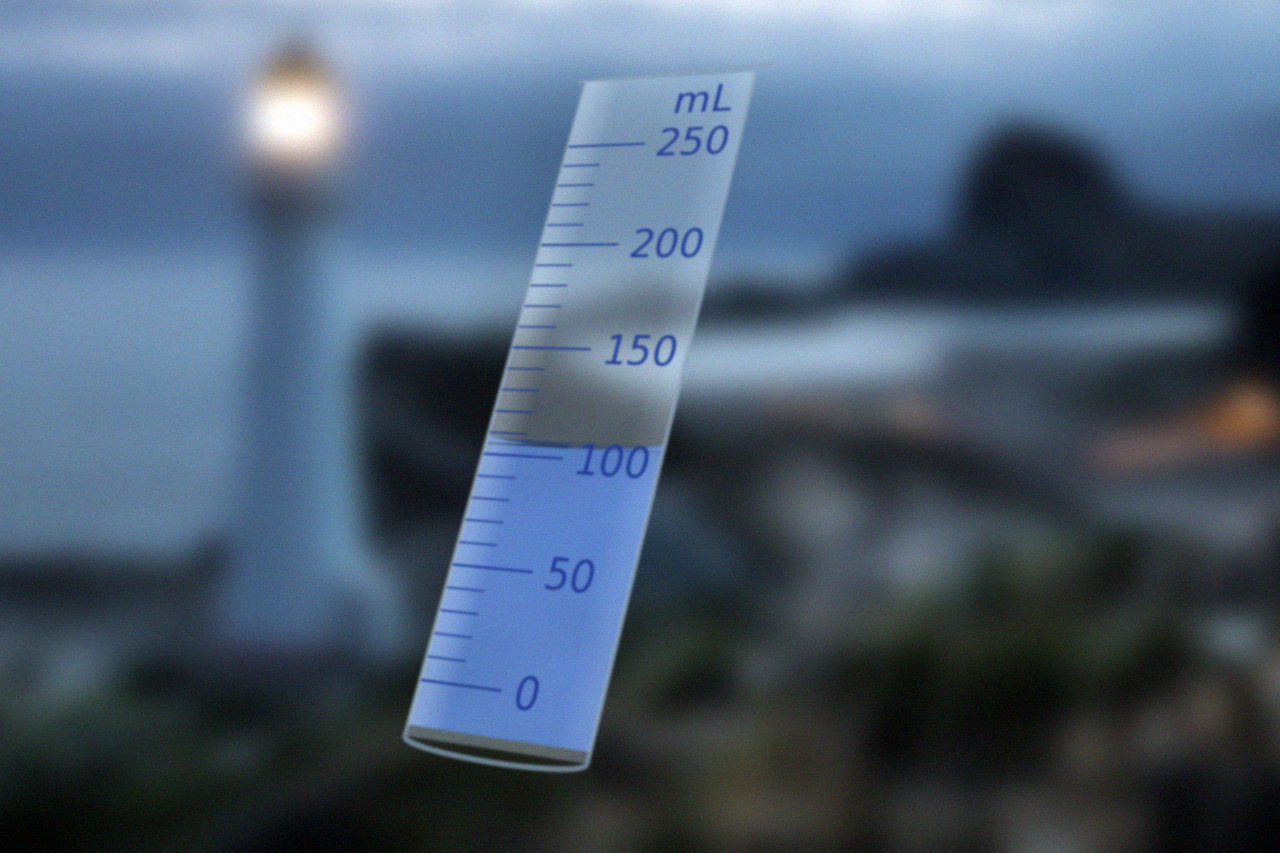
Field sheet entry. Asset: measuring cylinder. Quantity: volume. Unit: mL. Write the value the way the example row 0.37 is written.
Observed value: 105
